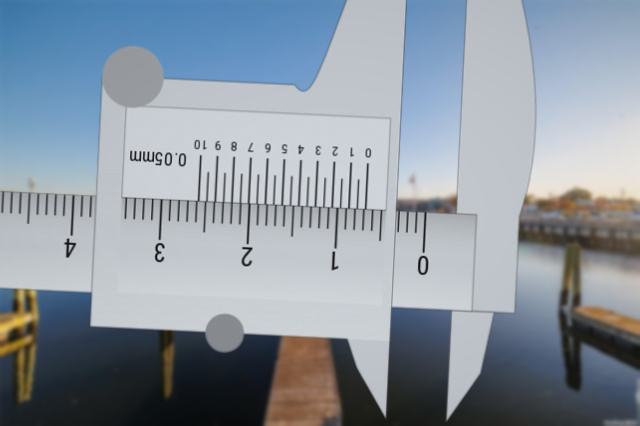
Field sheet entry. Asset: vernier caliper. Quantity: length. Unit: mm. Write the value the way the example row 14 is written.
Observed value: 6.8
